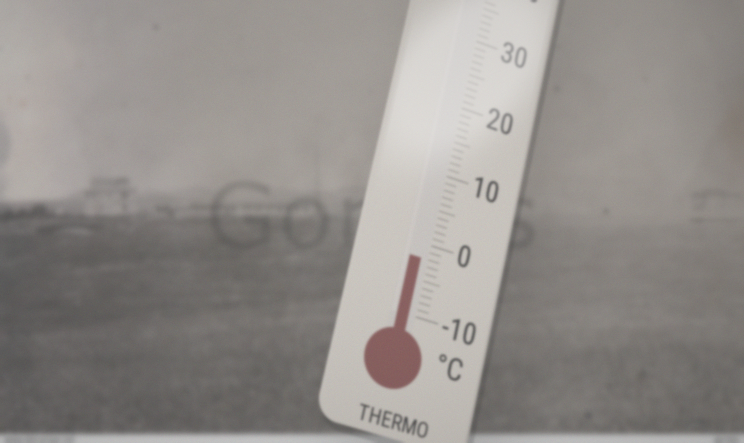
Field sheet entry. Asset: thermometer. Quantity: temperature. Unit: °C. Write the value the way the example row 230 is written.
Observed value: -2
